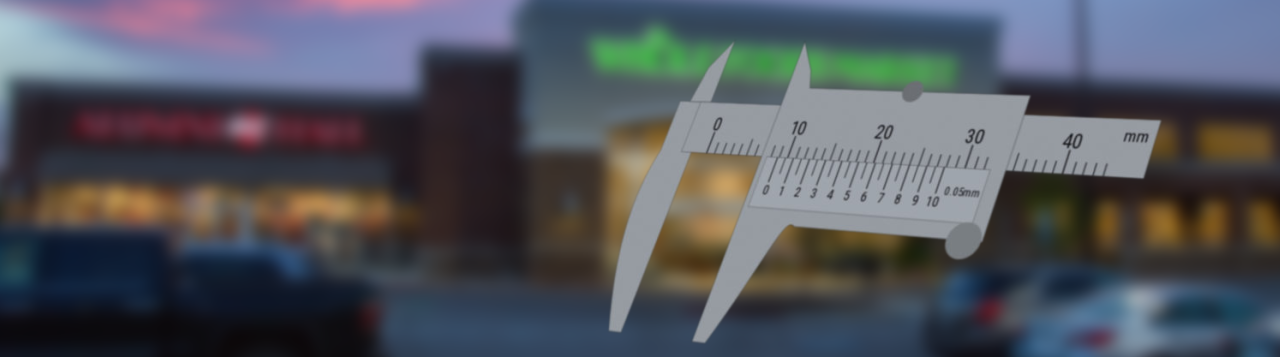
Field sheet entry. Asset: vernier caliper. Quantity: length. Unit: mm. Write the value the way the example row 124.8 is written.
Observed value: 8.8
